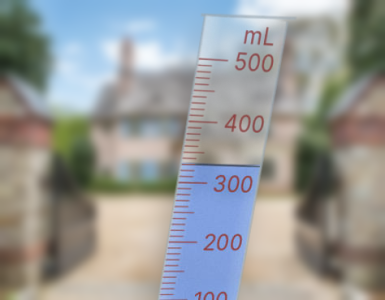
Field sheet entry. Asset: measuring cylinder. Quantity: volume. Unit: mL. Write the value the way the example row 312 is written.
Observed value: 330
